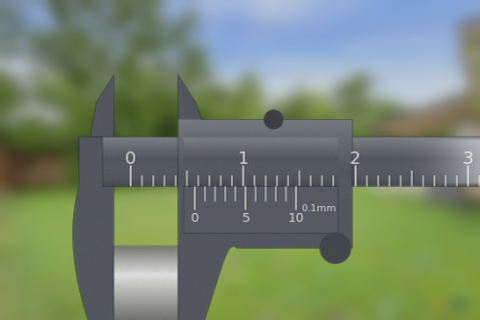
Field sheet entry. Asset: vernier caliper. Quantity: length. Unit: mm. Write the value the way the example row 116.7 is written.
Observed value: 5.7
